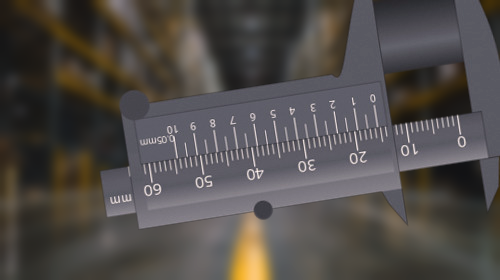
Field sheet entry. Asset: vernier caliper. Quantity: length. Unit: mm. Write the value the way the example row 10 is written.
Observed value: 15.5
